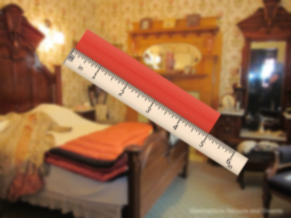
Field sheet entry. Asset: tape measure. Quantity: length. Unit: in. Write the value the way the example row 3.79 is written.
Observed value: 5
